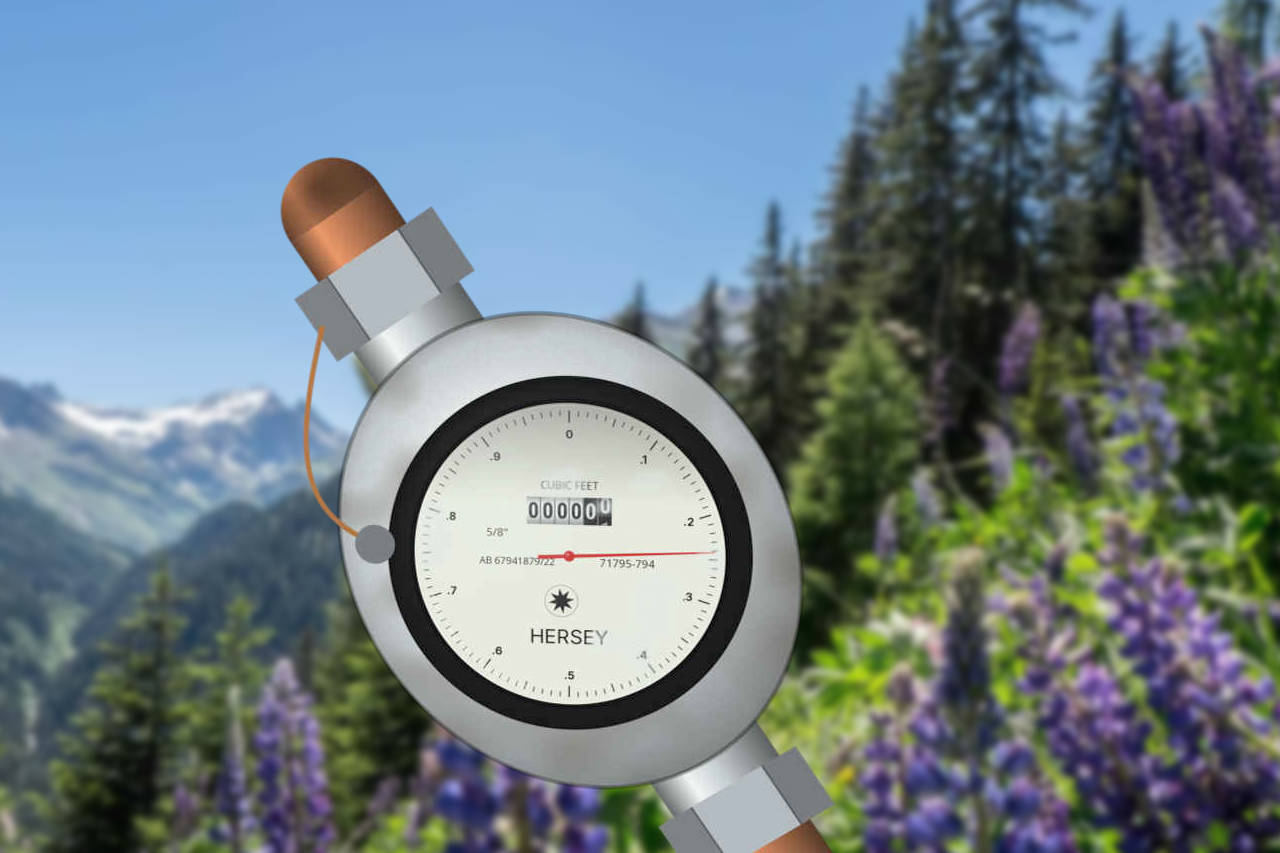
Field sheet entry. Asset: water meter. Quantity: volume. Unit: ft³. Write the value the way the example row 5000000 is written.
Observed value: 0.24
